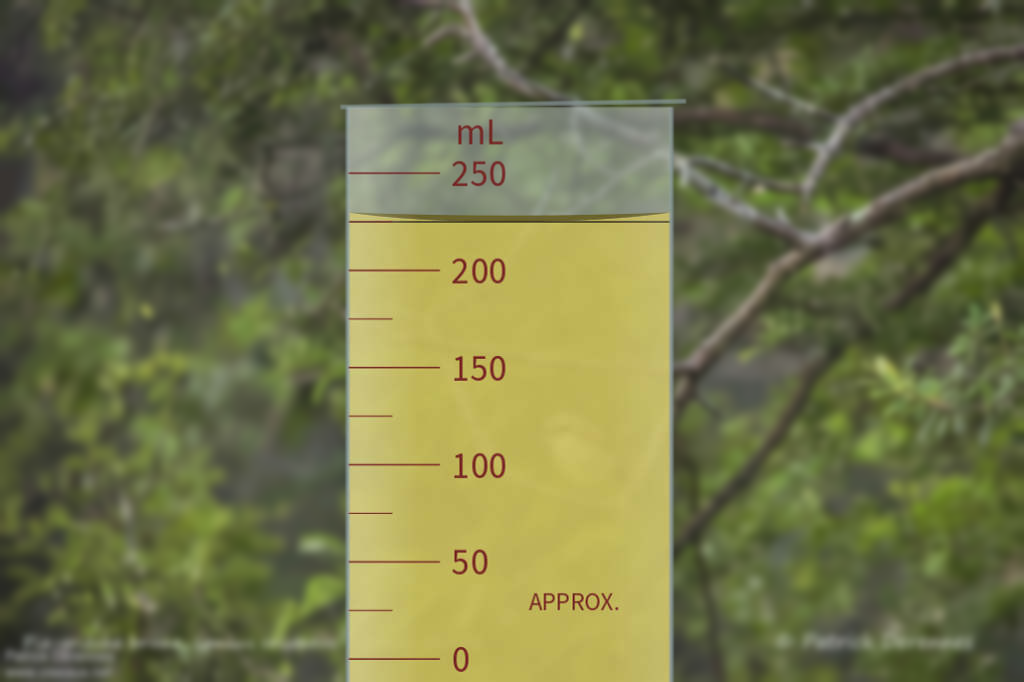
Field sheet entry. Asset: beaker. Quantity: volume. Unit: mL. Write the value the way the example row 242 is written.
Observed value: 225
